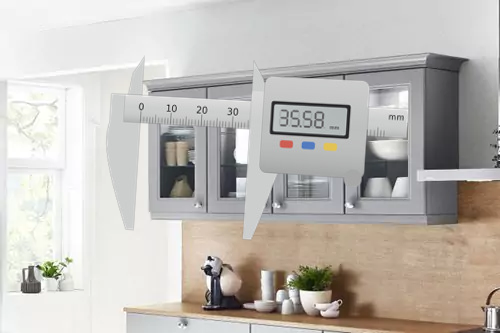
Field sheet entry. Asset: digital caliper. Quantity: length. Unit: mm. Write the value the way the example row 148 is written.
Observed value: 35.58
